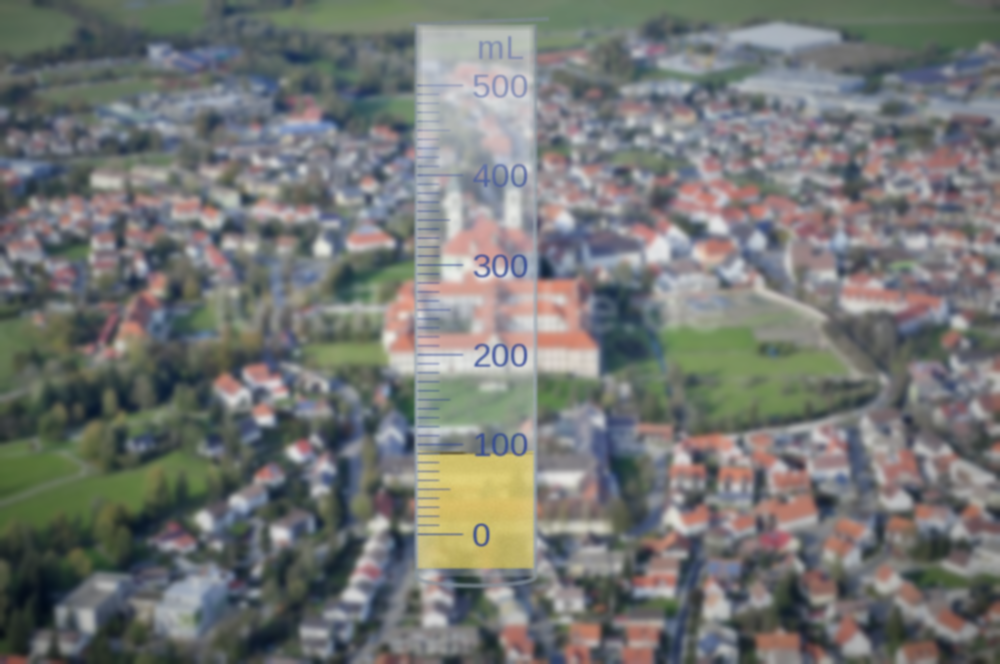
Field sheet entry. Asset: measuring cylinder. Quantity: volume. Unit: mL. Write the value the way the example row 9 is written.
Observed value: 90
